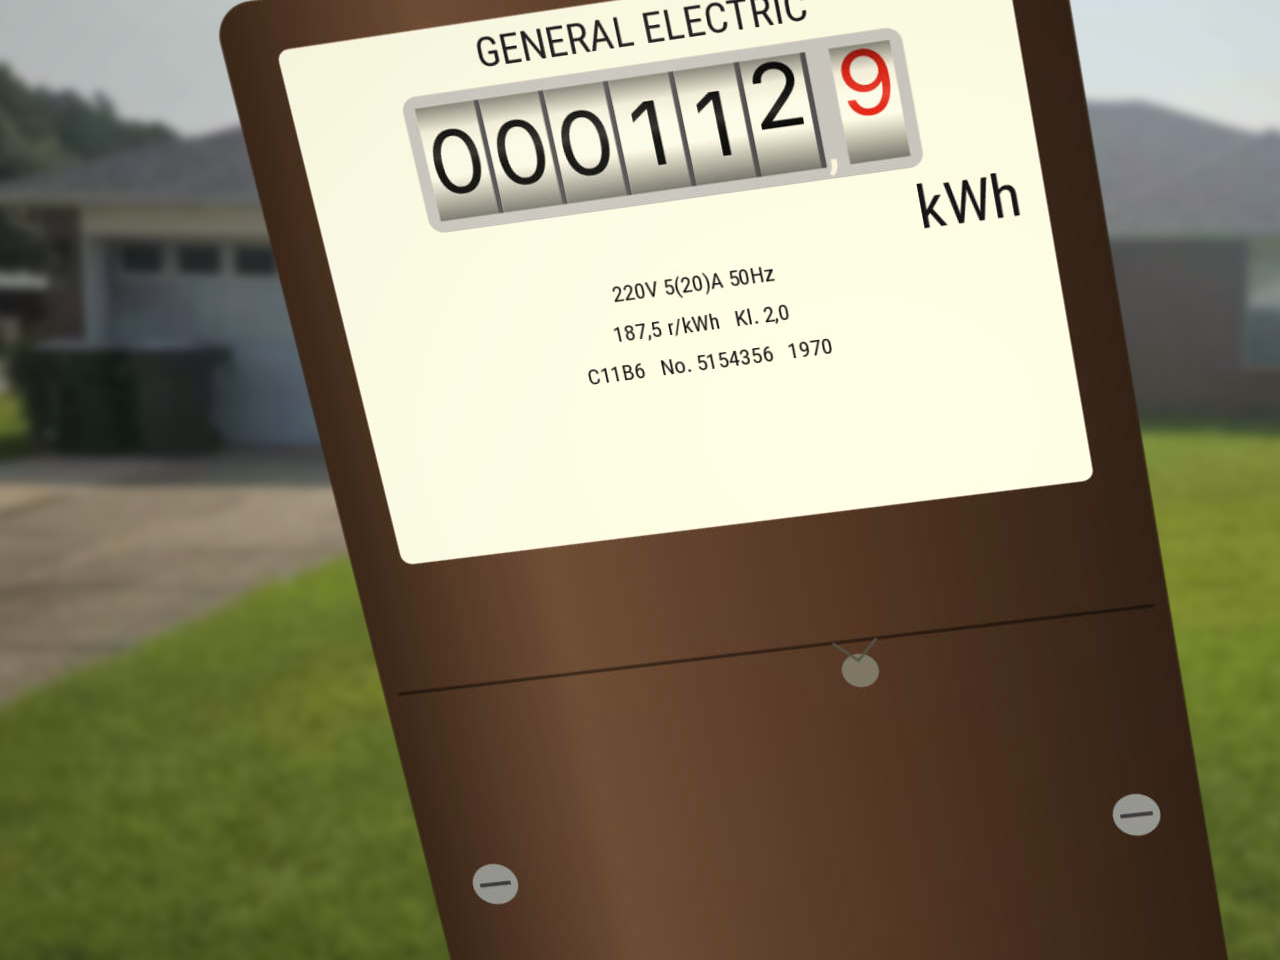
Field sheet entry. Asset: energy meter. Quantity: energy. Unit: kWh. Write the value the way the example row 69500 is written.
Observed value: 112.9
